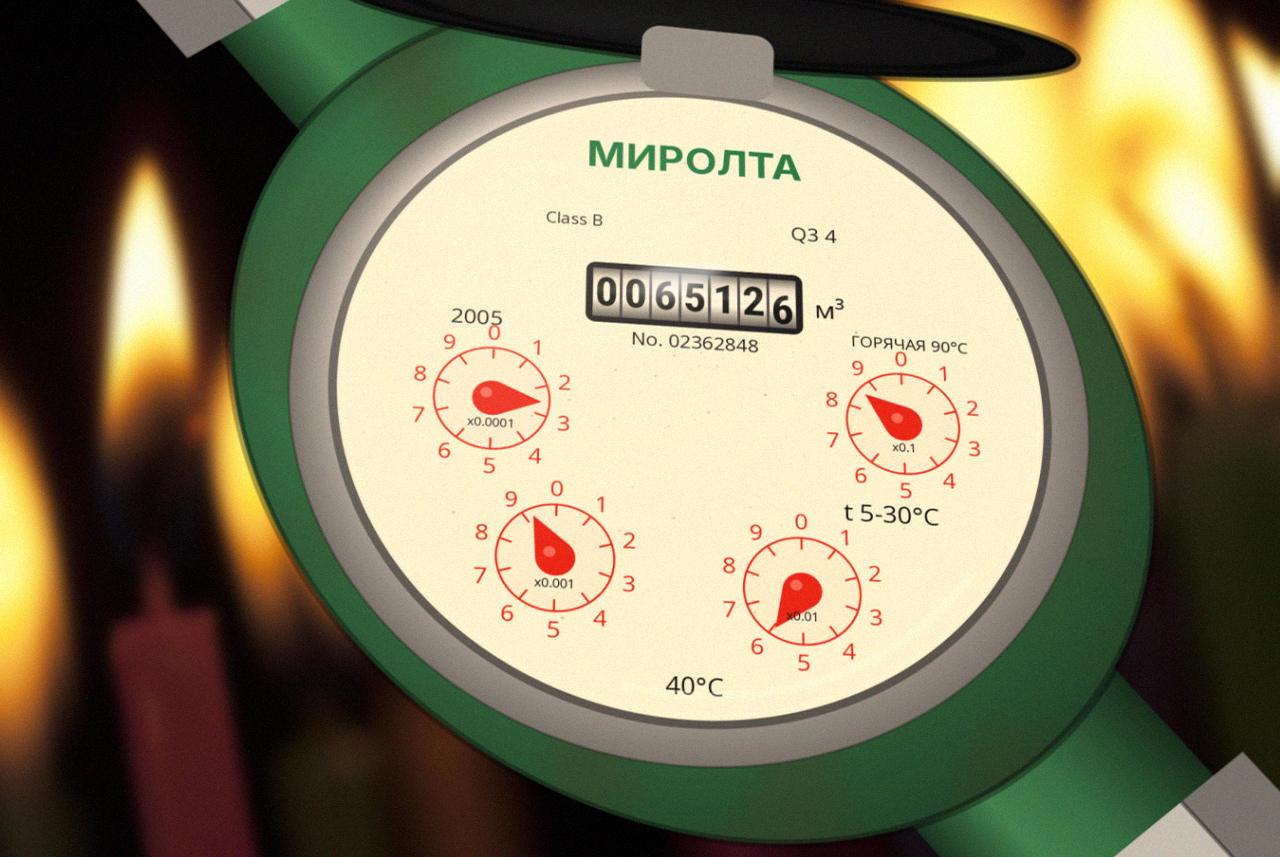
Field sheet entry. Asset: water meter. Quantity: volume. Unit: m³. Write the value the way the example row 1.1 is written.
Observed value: 65125.8592
